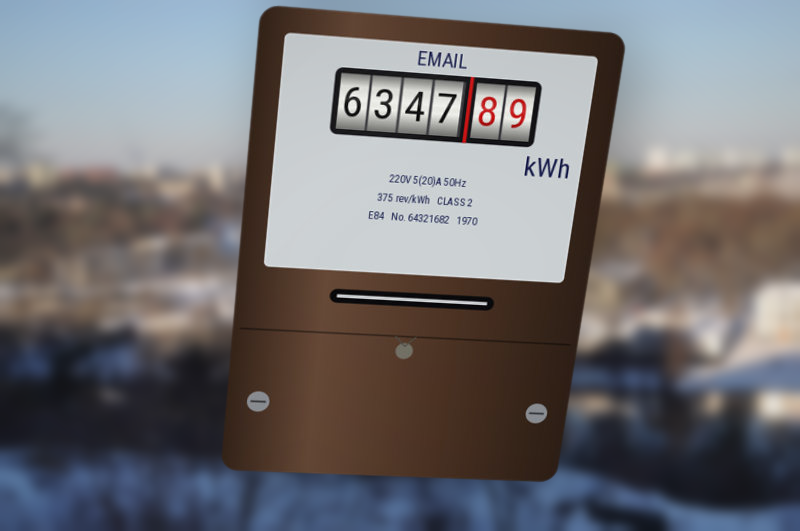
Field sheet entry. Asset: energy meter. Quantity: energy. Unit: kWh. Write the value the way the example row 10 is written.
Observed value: 6347.89
